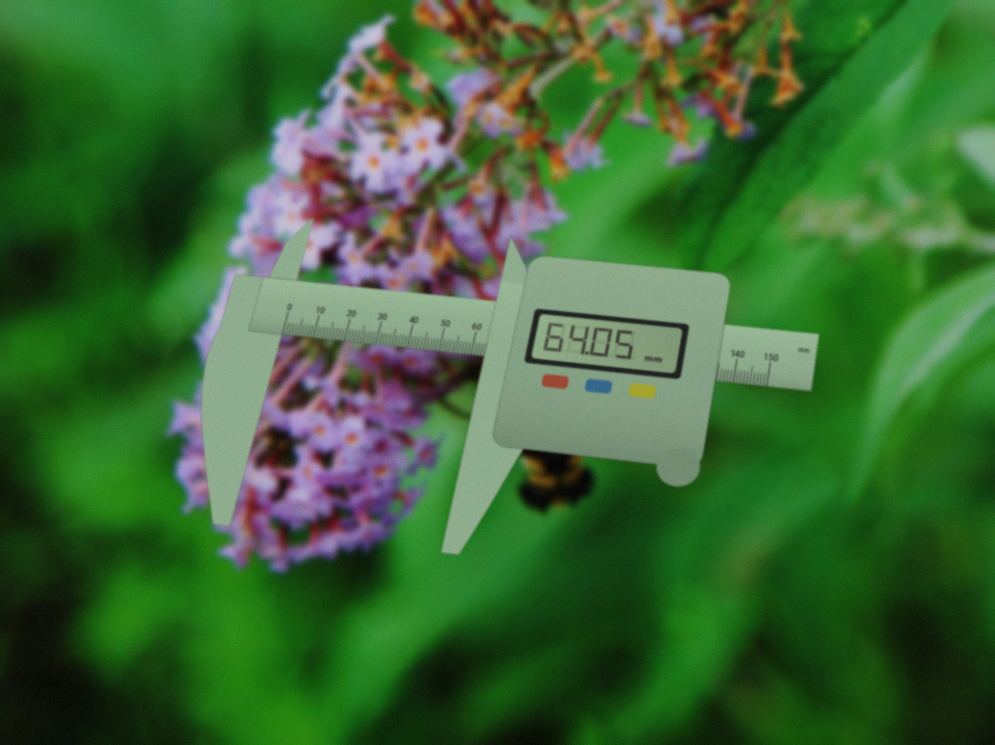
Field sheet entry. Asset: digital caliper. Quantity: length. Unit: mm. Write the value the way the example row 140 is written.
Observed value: 64.05
